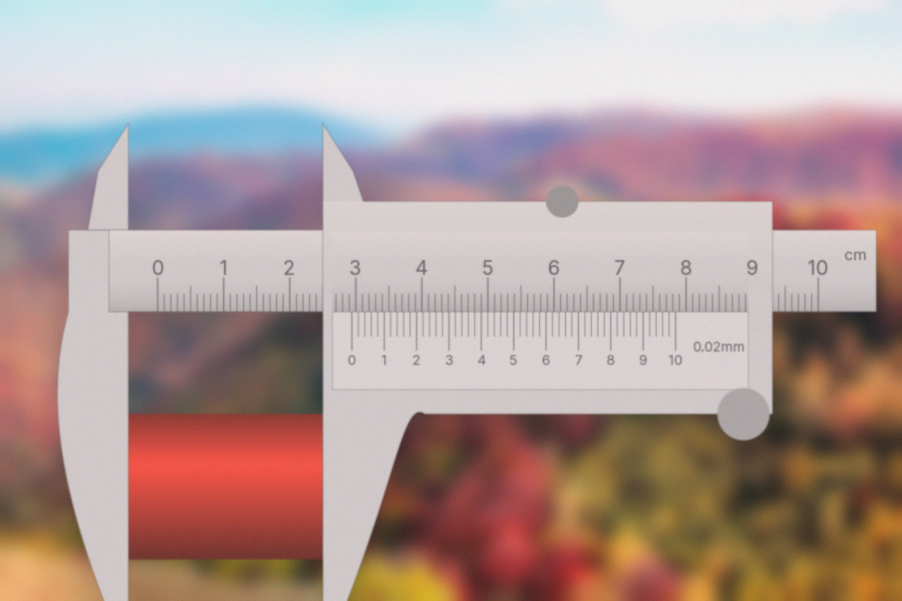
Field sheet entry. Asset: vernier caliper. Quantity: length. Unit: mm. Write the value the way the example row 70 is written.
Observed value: 29.4
